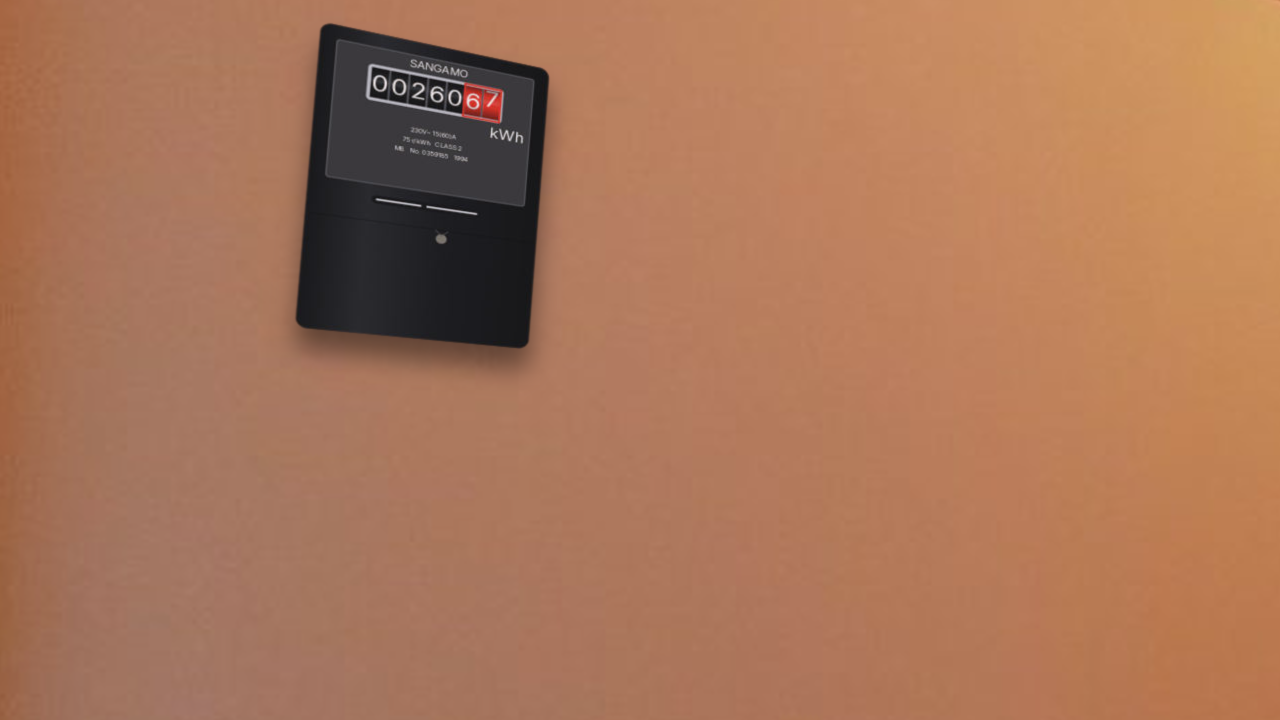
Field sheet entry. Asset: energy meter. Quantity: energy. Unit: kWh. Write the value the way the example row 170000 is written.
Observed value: 260.67
